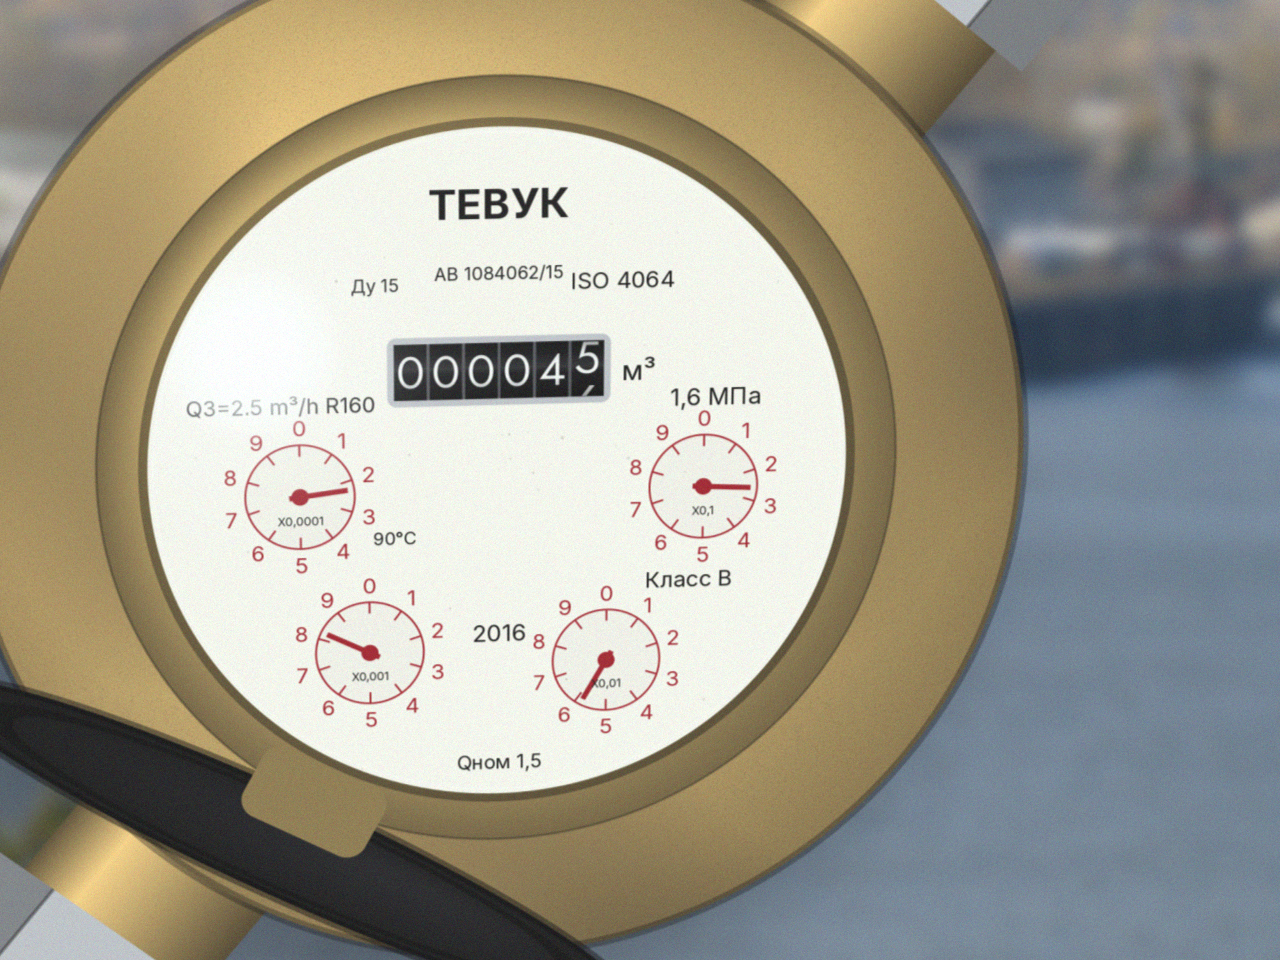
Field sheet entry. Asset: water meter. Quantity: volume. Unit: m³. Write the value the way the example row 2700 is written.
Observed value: 45.2582
